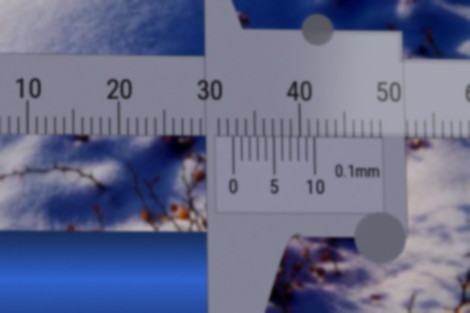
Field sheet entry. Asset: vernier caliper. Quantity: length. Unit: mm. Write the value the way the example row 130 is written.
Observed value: 32.6
